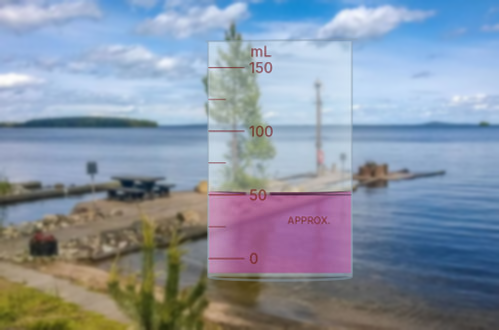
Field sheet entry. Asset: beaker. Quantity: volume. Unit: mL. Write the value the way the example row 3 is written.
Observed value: 50
